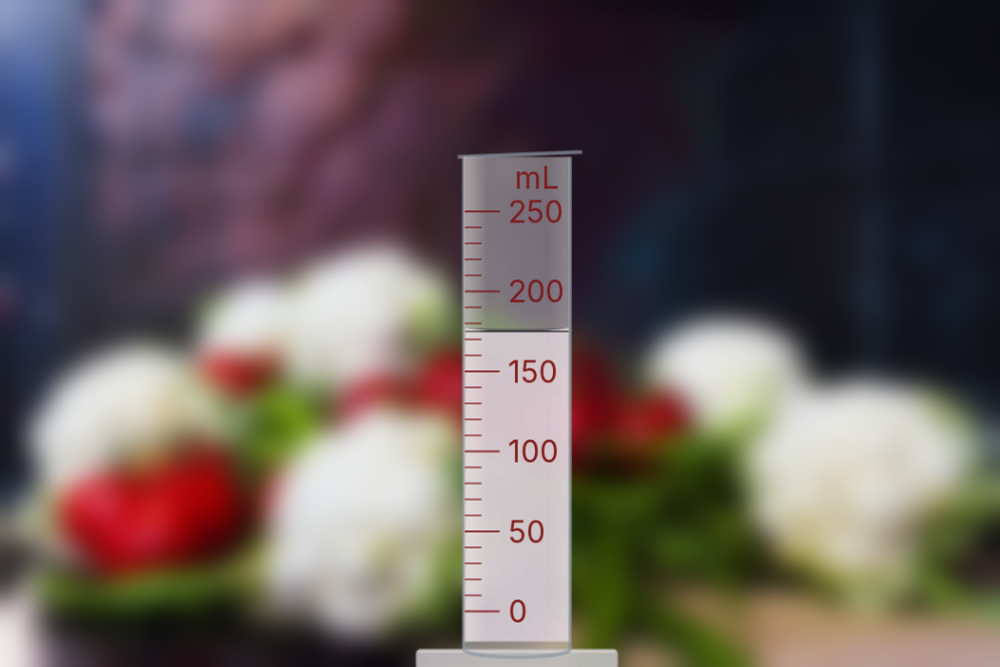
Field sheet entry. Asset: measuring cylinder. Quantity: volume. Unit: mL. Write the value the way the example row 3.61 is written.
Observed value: 175
